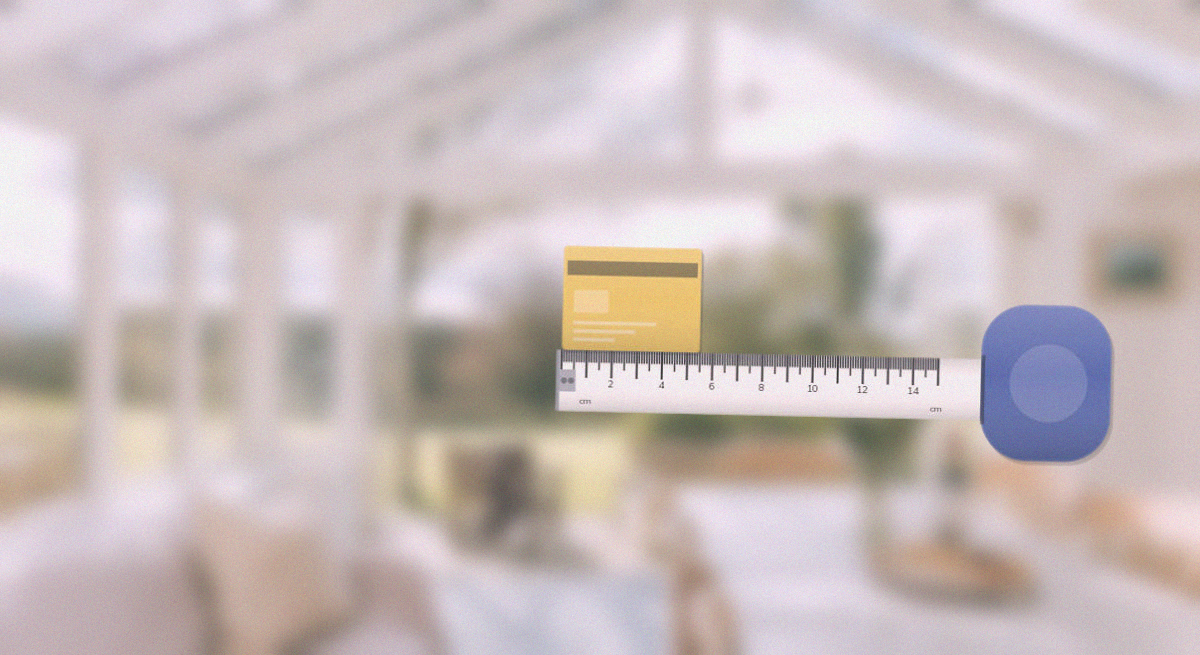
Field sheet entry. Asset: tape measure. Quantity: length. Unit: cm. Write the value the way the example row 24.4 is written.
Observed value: 5.5
